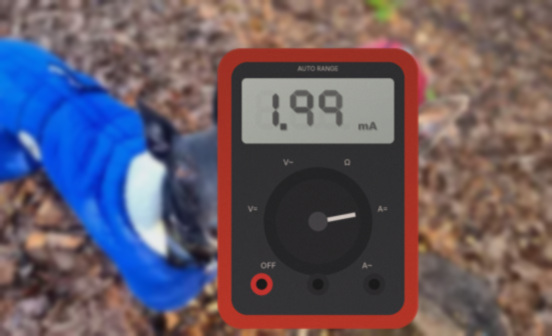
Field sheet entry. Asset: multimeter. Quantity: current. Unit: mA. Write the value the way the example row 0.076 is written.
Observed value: 1.99
